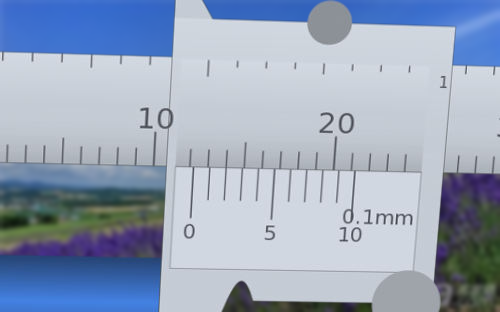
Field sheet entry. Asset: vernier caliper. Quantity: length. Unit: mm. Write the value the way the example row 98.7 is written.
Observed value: 12.2
